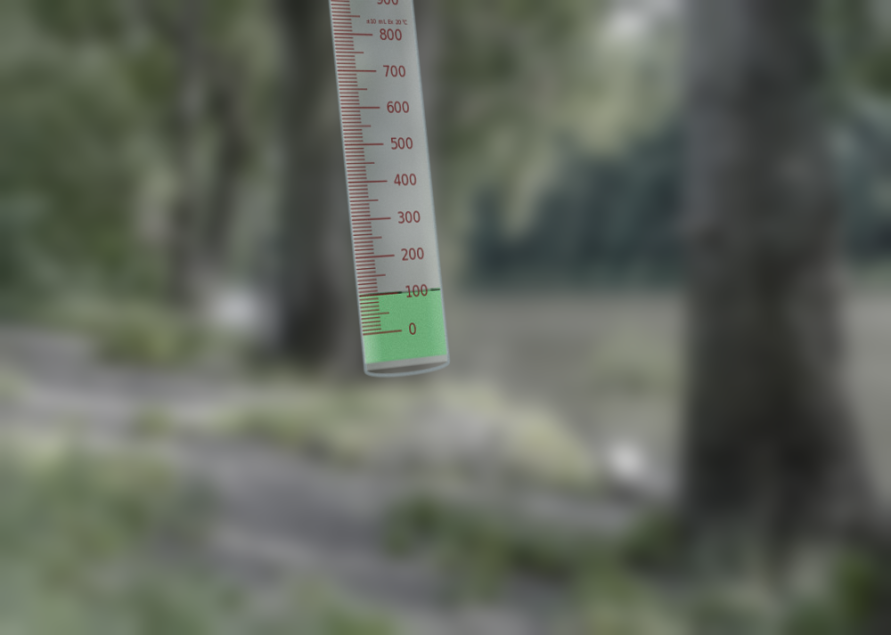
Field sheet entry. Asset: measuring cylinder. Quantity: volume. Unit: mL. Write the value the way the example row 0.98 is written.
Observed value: 100
